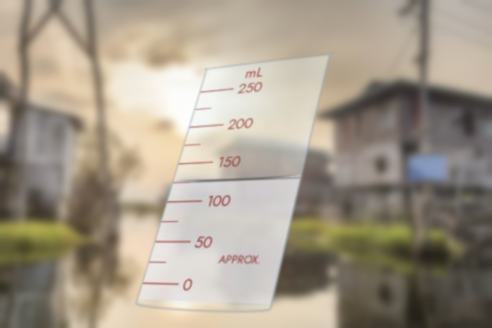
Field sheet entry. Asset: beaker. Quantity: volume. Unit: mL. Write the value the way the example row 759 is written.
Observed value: 125
